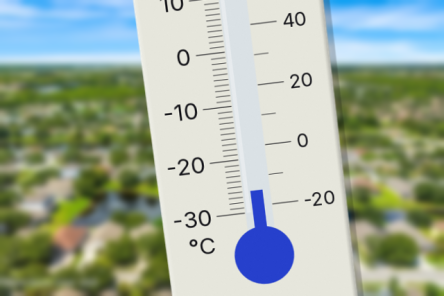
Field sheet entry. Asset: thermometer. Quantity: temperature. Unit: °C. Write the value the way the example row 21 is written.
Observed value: -26
